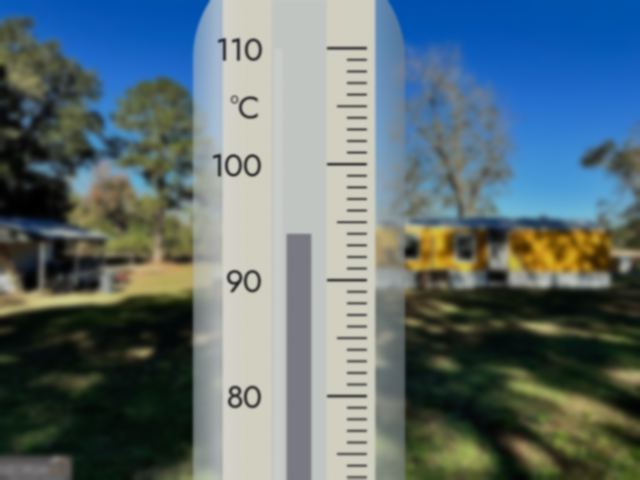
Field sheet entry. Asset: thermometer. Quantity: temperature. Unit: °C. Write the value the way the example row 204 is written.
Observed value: 94
